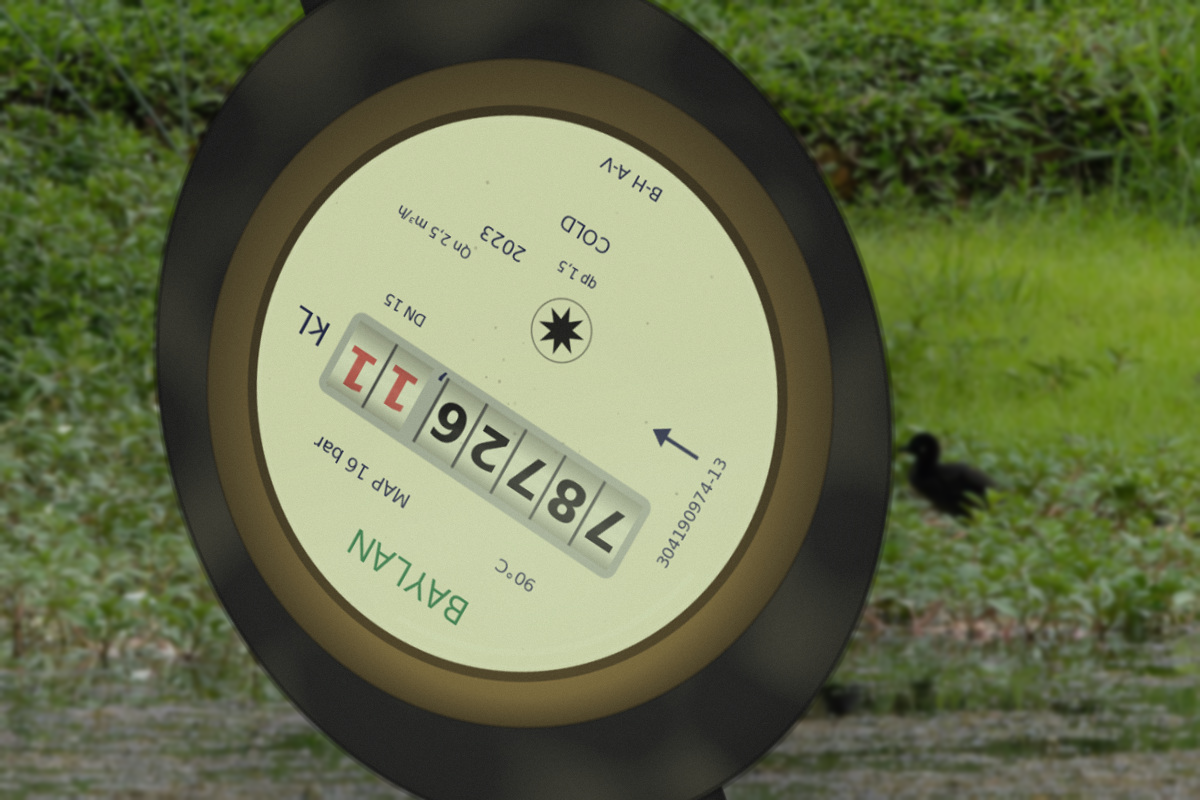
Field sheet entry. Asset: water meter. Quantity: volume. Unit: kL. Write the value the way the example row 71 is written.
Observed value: 78726.11
